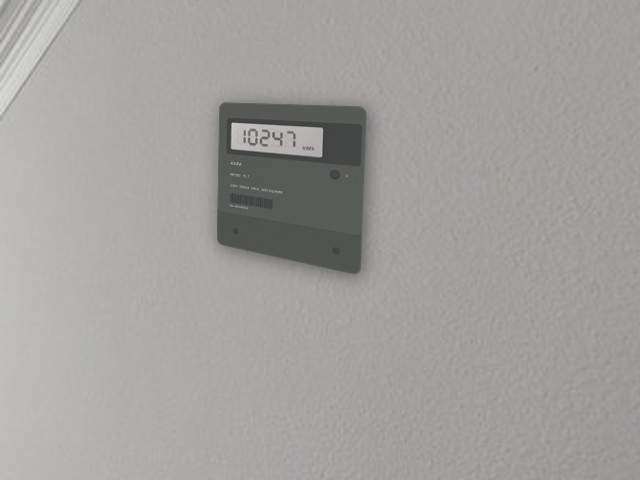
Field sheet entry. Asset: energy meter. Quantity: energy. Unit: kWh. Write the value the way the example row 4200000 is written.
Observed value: 10247
